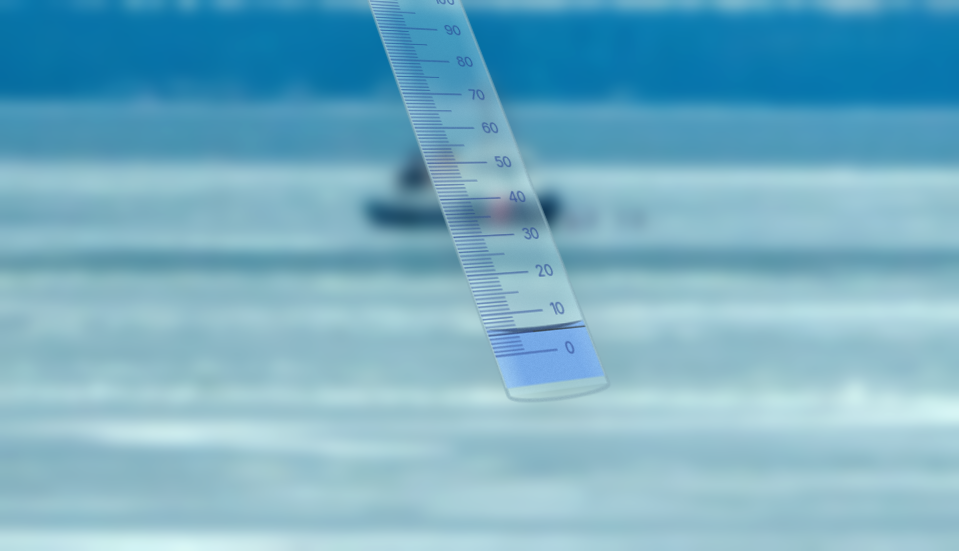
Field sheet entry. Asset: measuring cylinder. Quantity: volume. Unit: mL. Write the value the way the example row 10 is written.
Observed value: 5
